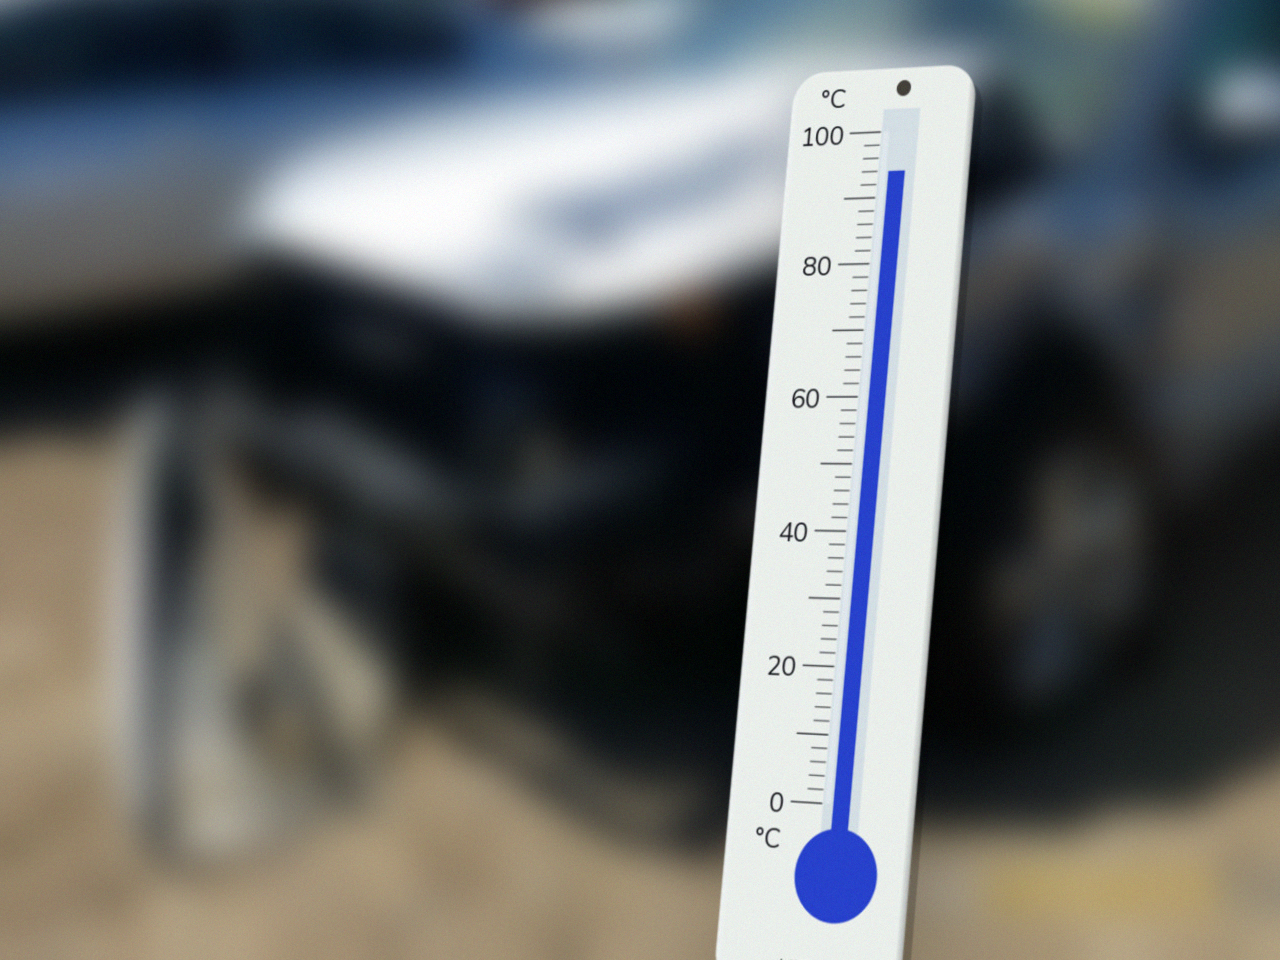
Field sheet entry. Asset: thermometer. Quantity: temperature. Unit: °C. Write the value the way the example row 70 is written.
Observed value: 94
